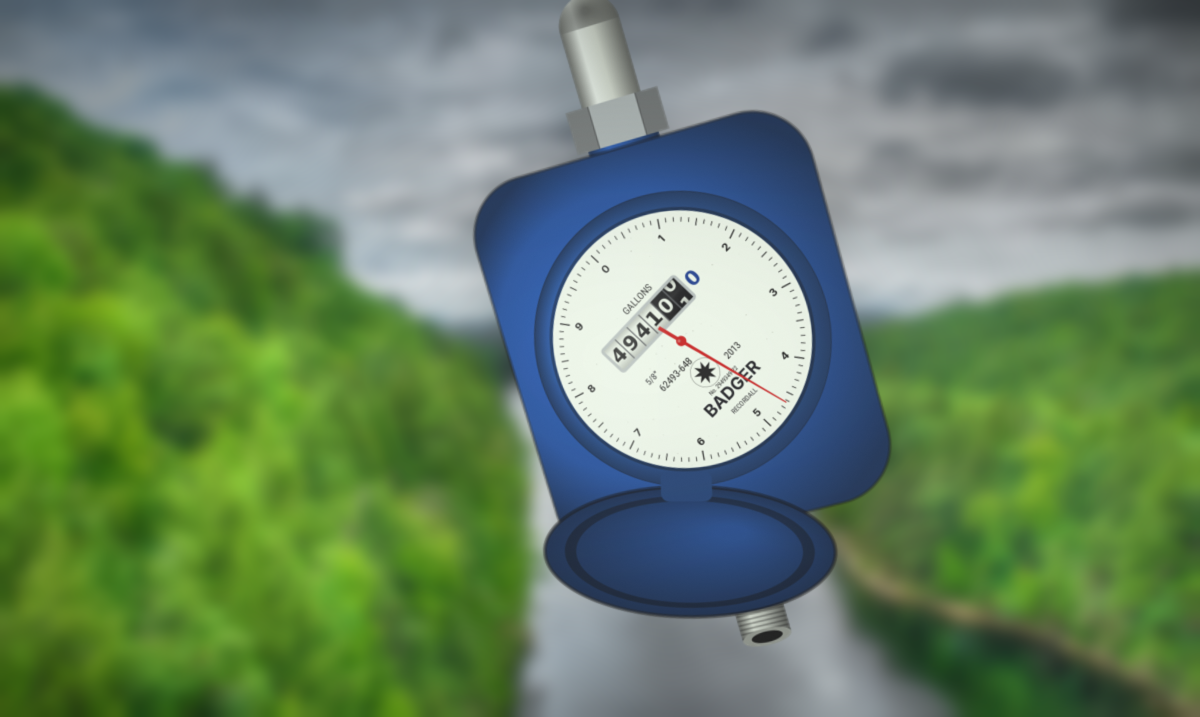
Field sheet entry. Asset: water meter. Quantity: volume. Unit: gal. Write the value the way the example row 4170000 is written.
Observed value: 4941004.6
